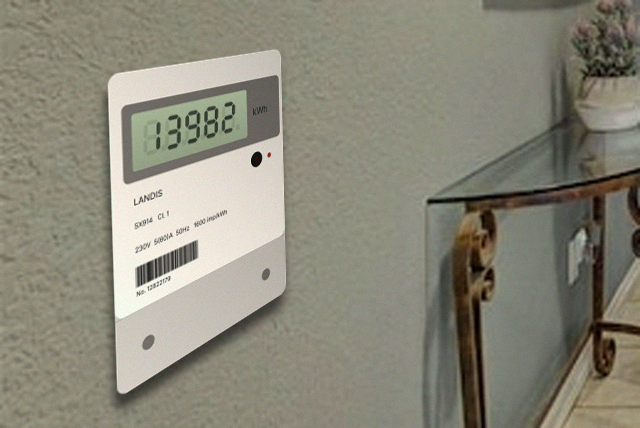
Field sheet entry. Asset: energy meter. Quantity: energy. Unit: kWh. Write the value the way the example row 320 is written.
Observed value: 13982
